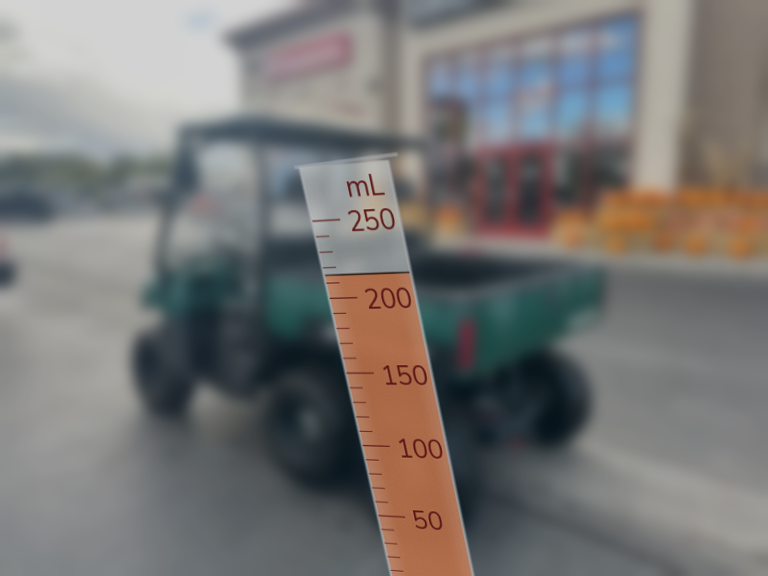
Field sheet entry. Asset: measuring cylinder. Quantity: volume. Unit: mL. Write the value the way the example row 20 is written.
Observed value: 215
